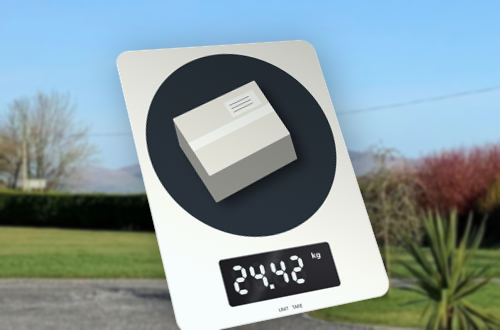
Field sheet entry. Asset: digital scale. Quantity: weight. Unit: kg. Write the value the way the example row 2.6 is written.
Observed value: 24.42
